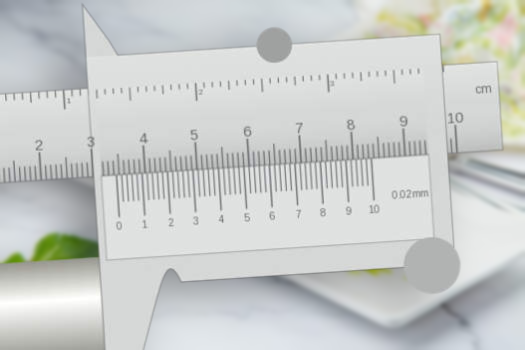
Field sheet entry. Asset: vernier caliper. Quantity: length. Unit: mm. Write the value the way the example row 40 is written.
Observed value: 34.5
